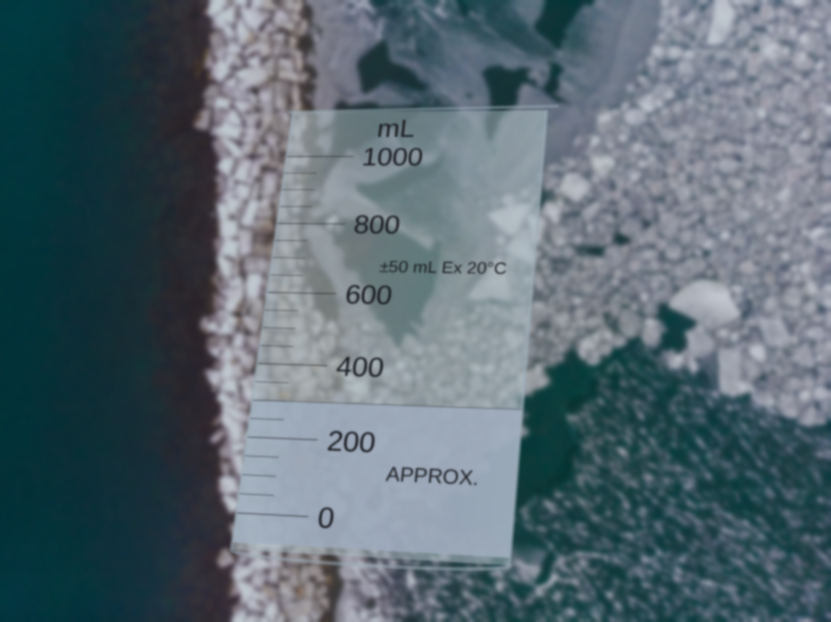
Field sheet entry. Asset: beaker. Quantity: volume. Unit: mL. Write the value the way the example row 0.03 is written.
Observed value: 300
